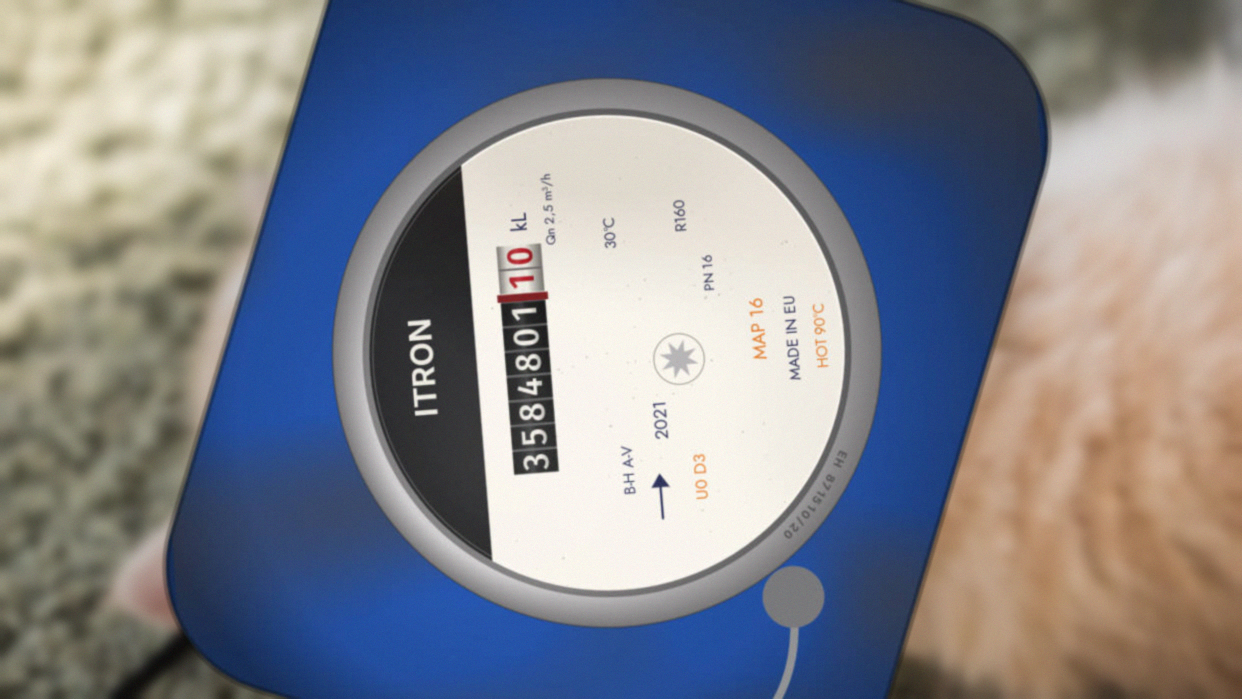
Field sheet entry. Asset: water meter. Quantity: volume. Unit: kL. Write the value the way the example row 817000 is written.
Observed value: 3584801.10
